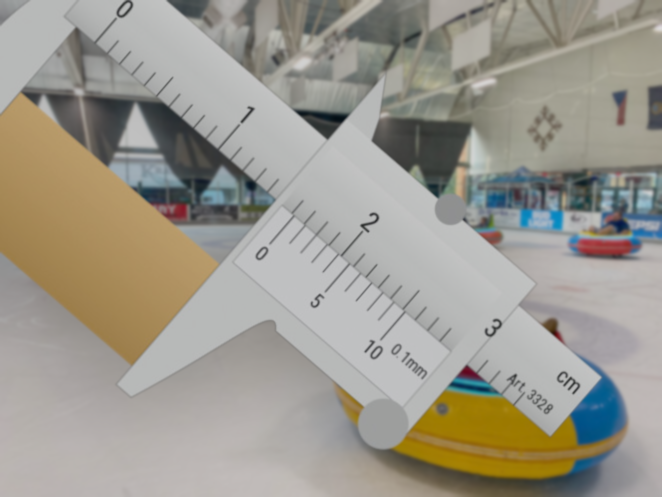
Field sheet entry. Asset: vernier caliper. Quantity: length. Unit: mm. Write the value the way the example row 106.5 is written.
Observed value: 16.2
